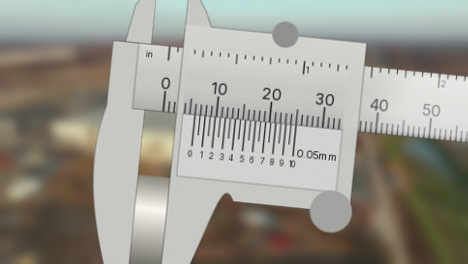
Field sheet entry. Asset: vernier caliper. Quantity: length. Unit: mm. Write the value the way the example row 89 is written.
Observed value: 6.0
